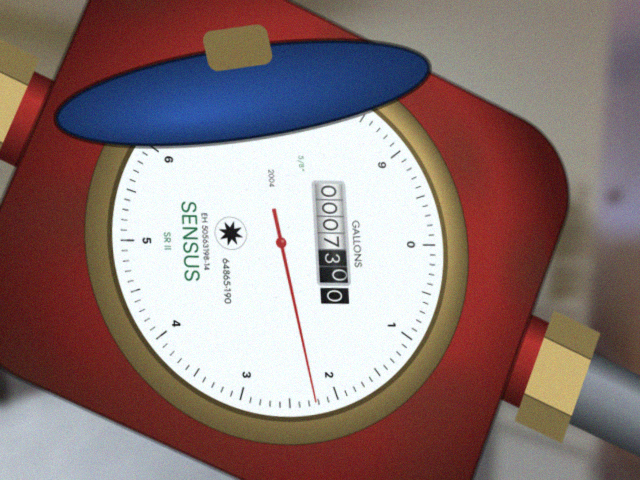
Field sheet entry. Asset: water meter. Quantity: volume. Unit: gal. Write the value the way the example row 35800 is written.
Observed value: 7302.2
